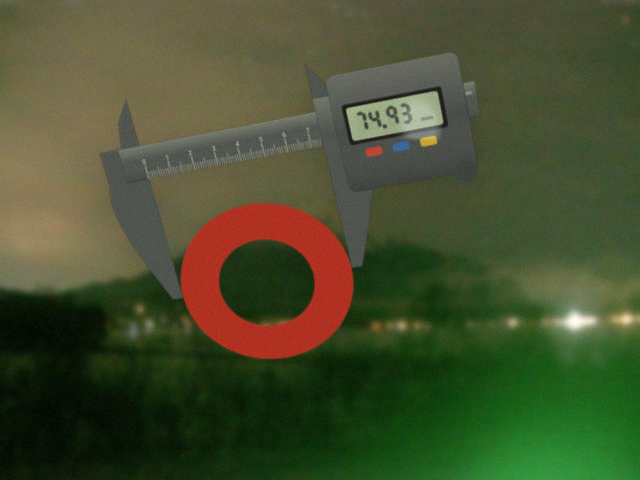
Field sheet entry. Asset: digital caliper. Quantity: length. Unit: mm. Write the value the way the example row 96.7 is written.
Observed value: 74.93
